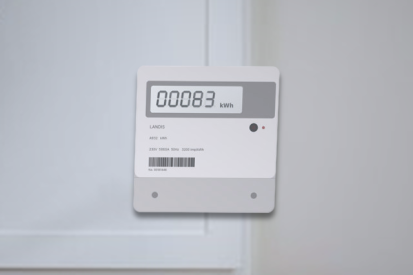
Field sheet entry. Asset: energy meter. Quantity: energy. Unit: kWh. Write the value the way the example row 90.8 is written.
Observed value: 83
